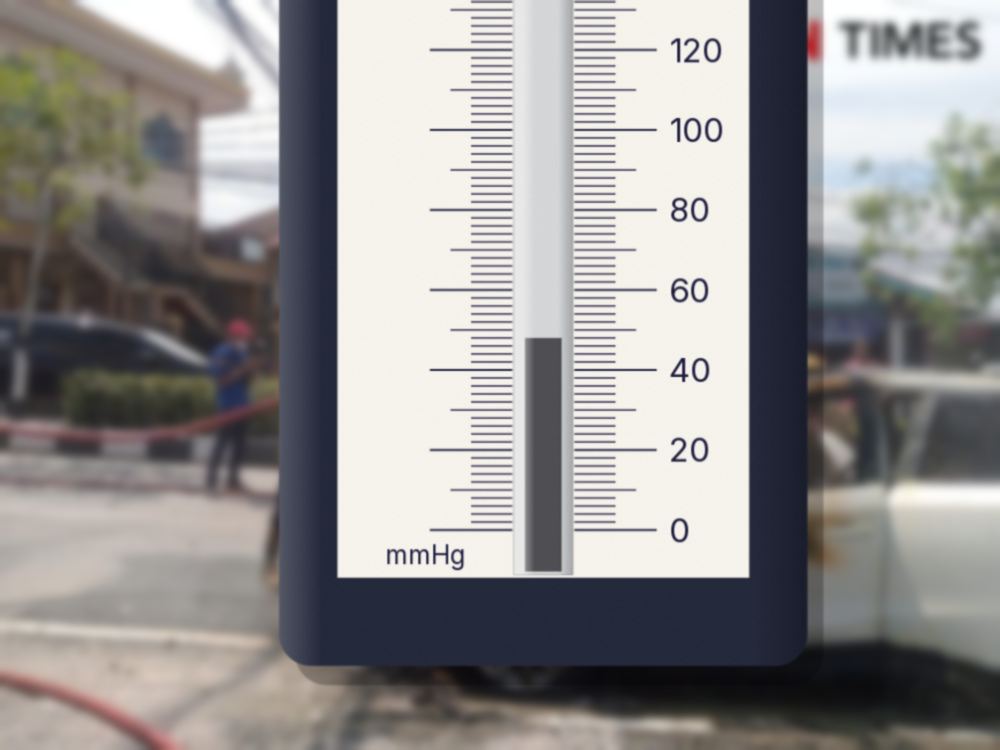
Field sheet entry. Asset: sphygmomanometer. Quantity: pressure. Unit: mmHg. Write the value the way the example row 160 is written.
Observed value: 48
